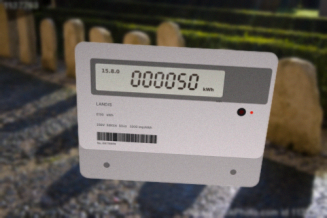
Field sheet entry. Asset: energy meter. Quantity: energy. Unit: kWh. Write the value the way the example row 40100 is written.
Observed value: 50
